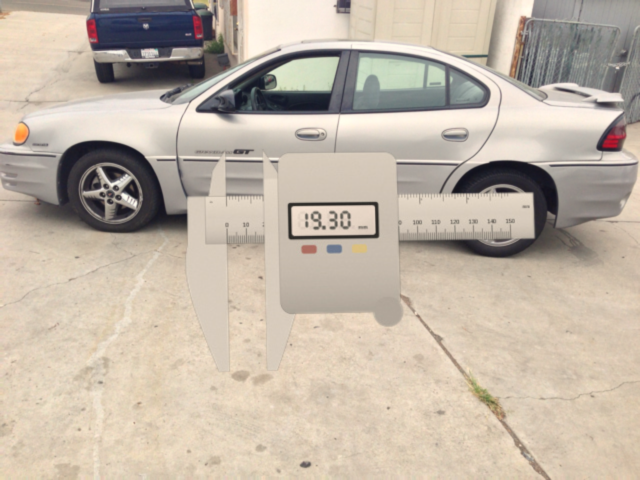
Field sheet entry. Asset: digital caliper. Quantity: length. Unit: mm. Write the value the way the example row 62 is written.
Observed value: 19.30
